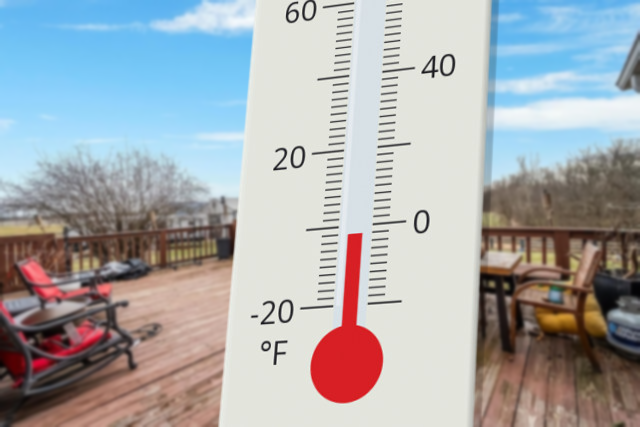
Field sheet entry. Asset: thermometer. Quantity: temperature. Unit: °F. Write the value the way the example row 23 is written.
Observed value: -2
